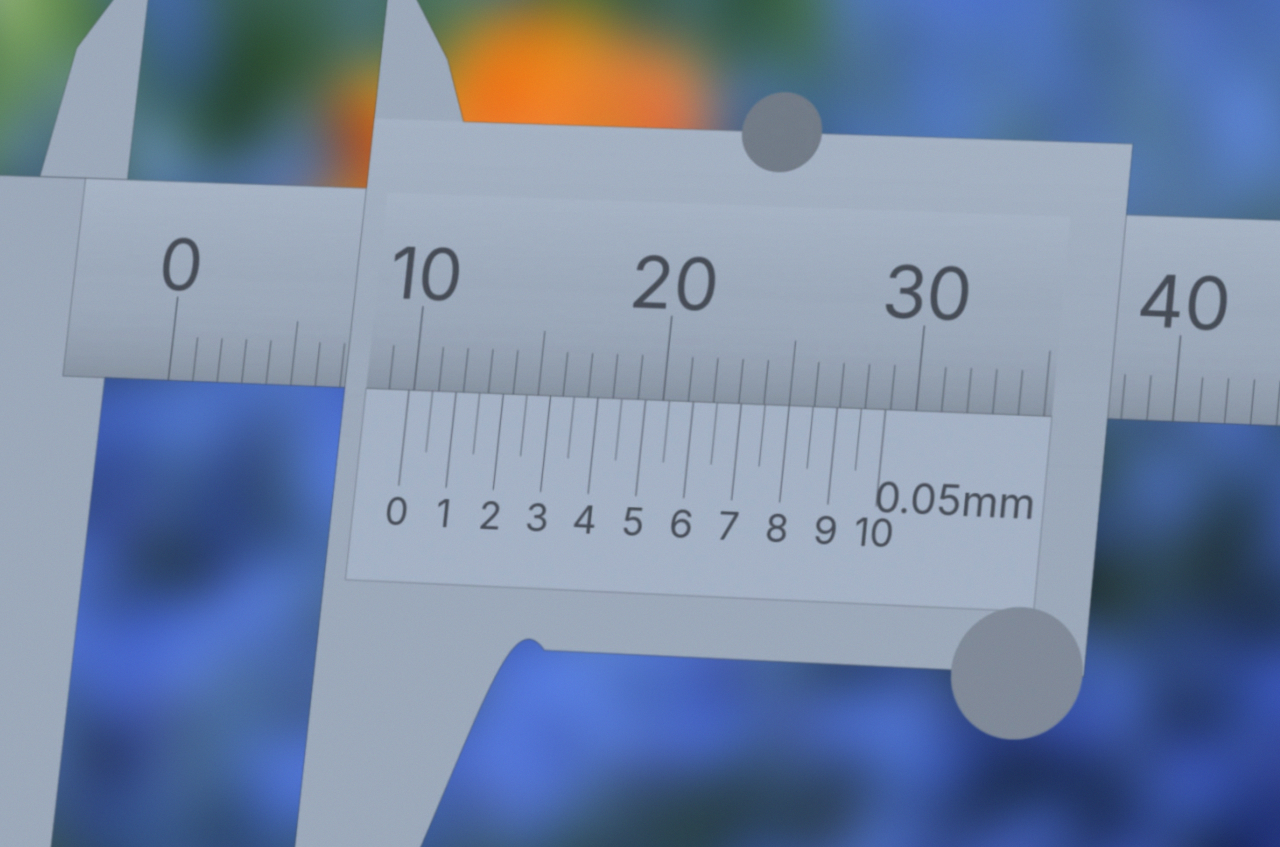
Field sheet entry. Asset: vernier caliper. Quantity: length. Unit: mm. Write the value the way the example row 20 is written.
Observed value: 9.8
